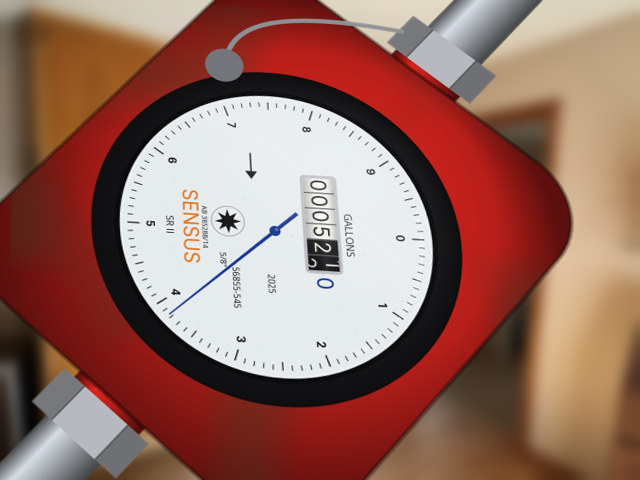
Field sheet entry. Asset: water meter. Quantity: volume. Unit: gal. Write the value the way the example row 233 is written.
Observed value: 5213.8
